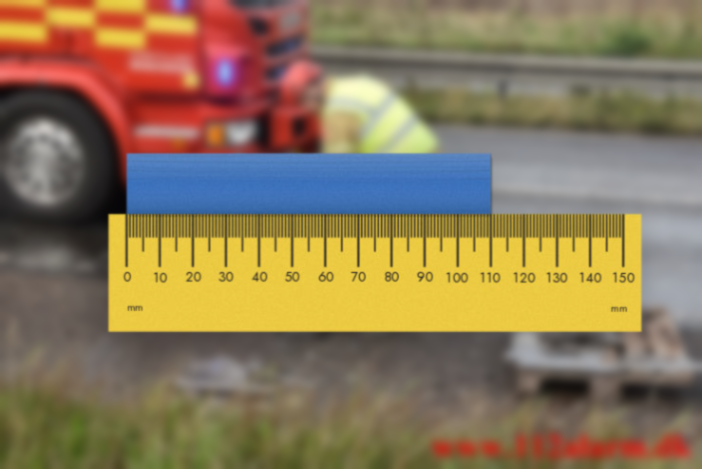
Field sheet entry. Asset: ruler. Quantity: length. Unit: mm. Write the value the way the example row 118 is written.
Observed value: 110
